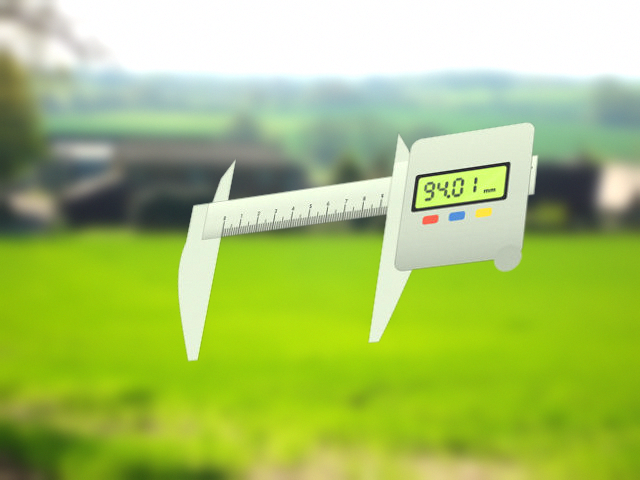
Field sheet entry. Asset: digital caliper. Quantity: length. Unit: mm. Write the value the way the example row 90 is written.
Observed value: 94.01
